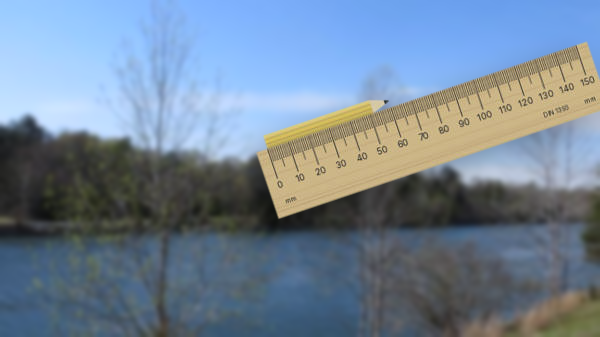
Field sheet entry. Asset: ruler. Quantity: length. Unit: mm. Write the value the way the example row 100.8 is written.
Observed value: 60
